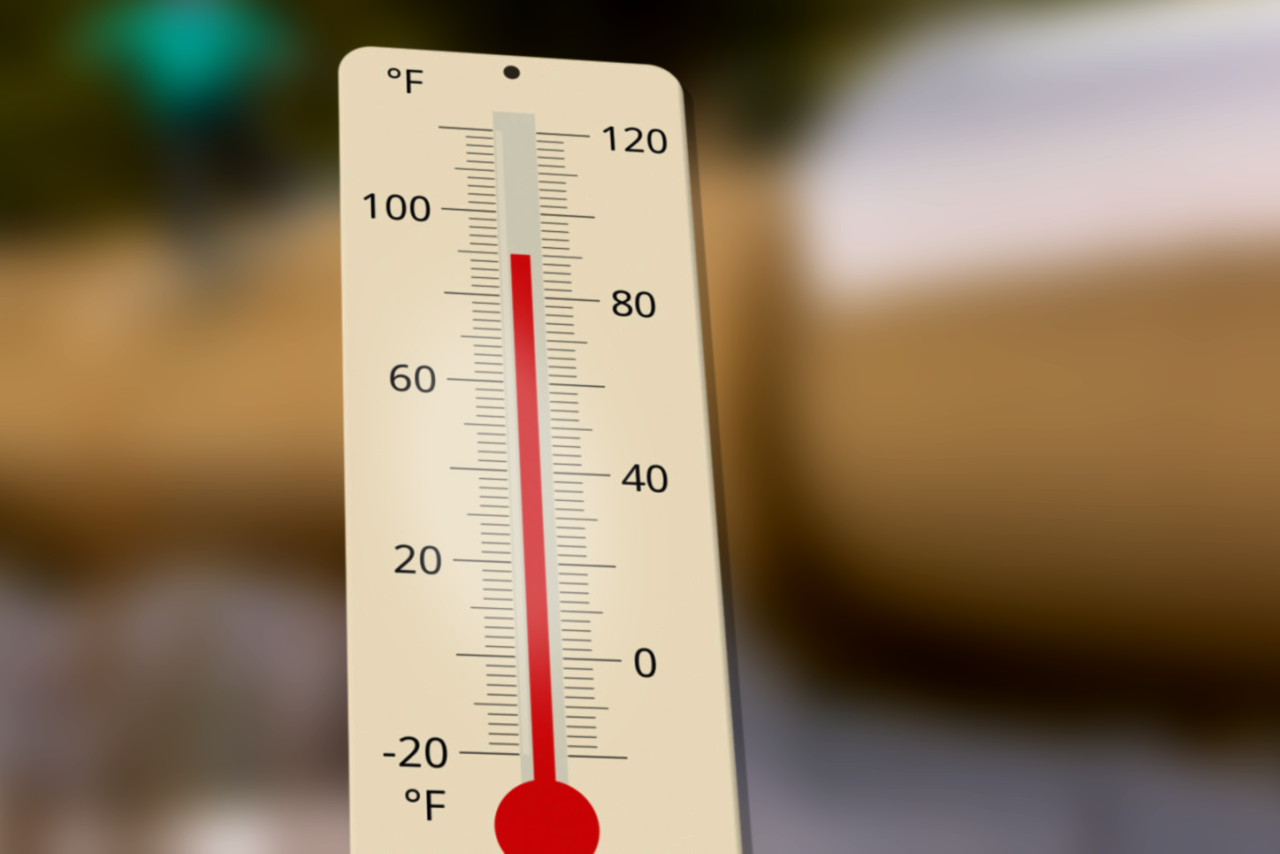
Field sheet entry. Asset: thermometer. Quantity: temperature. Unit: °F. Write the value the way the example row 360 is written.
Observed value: 90
